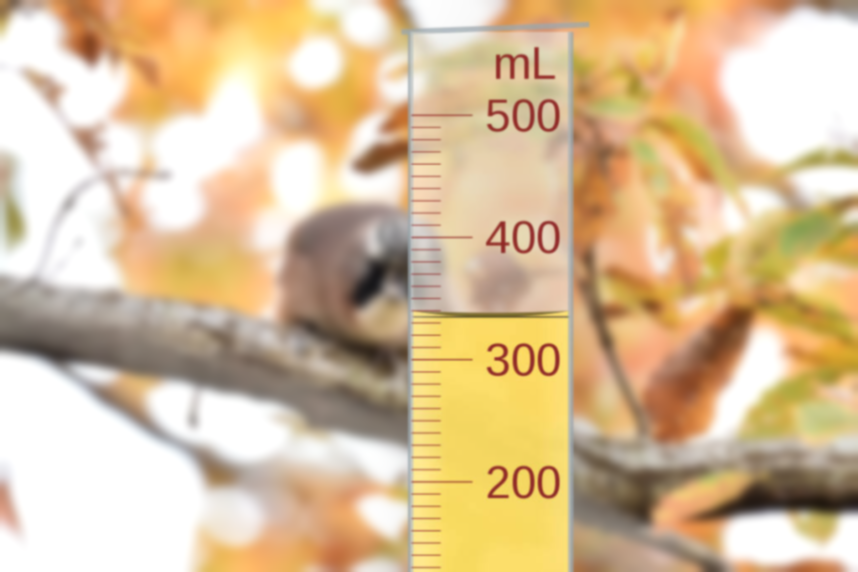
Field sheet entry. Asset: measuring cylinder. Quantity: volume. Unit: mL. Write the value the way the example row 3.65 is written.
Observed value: 335
